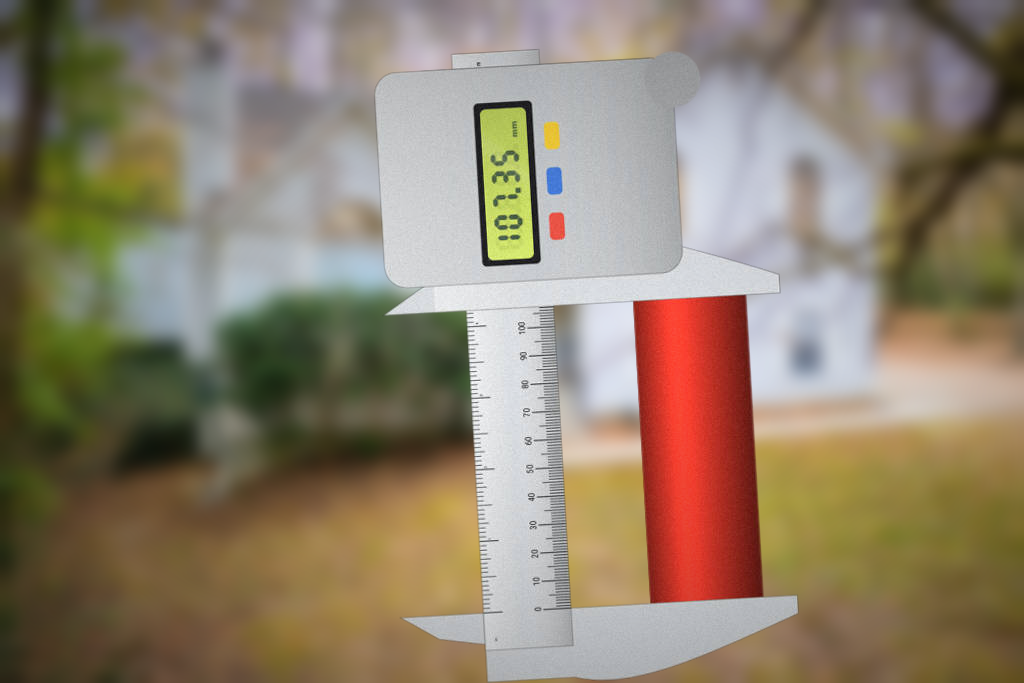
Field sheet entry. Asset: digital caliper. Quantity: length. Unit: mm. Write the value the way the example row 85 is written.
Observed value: 107.35
